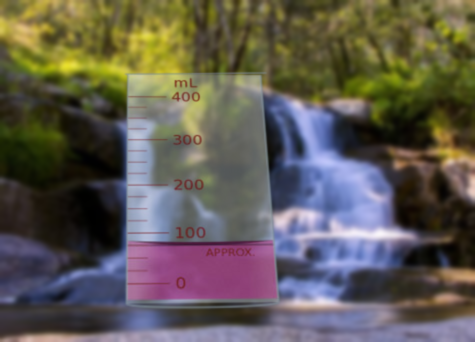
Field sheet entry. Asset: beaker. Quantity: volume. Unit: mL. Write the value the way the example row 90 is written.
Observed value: 75
